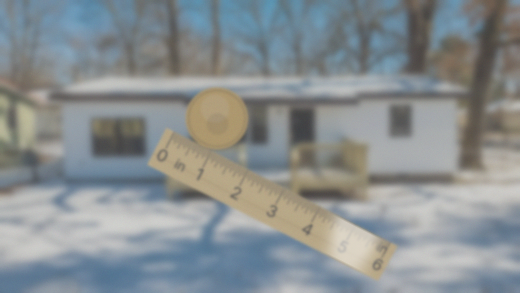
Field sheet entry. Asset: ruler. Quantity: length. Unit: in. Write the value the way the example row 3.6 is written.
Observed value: 1.5
